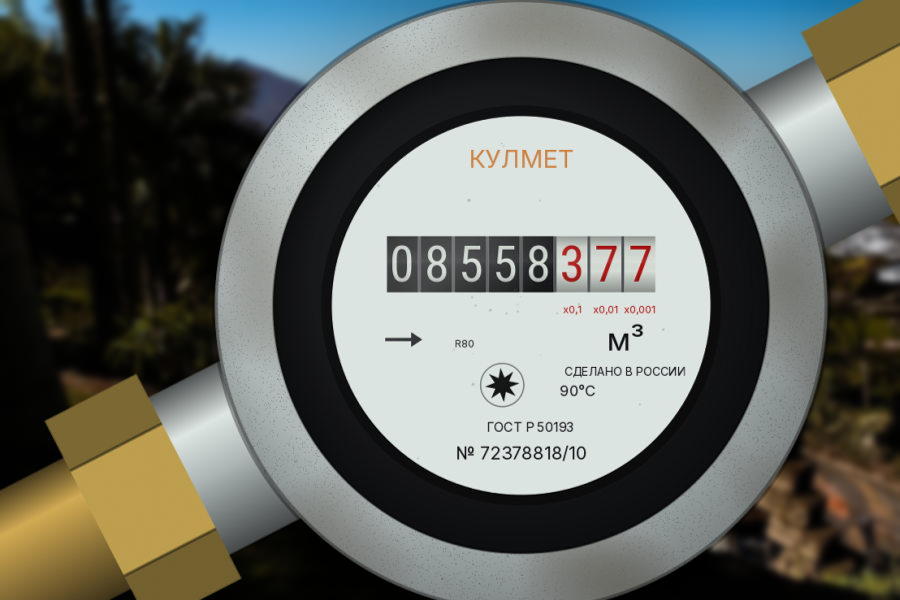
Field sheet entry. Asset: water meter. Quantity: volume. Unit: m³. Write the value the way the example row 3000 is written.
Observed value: 8558.377
